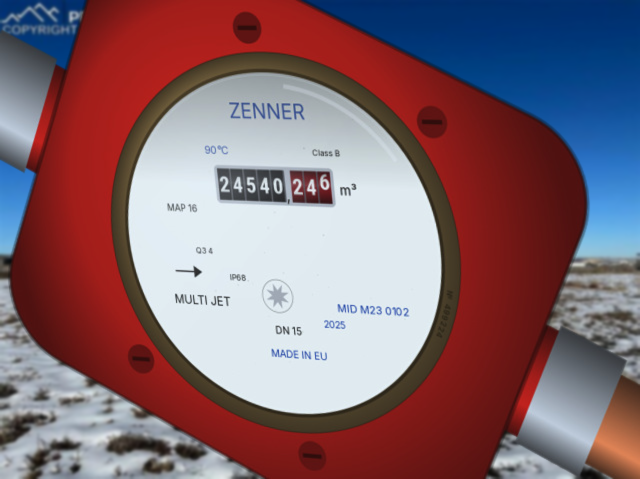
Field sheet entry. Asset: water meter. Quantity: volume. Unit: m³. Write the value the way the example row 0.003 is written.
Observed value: 24540.246
